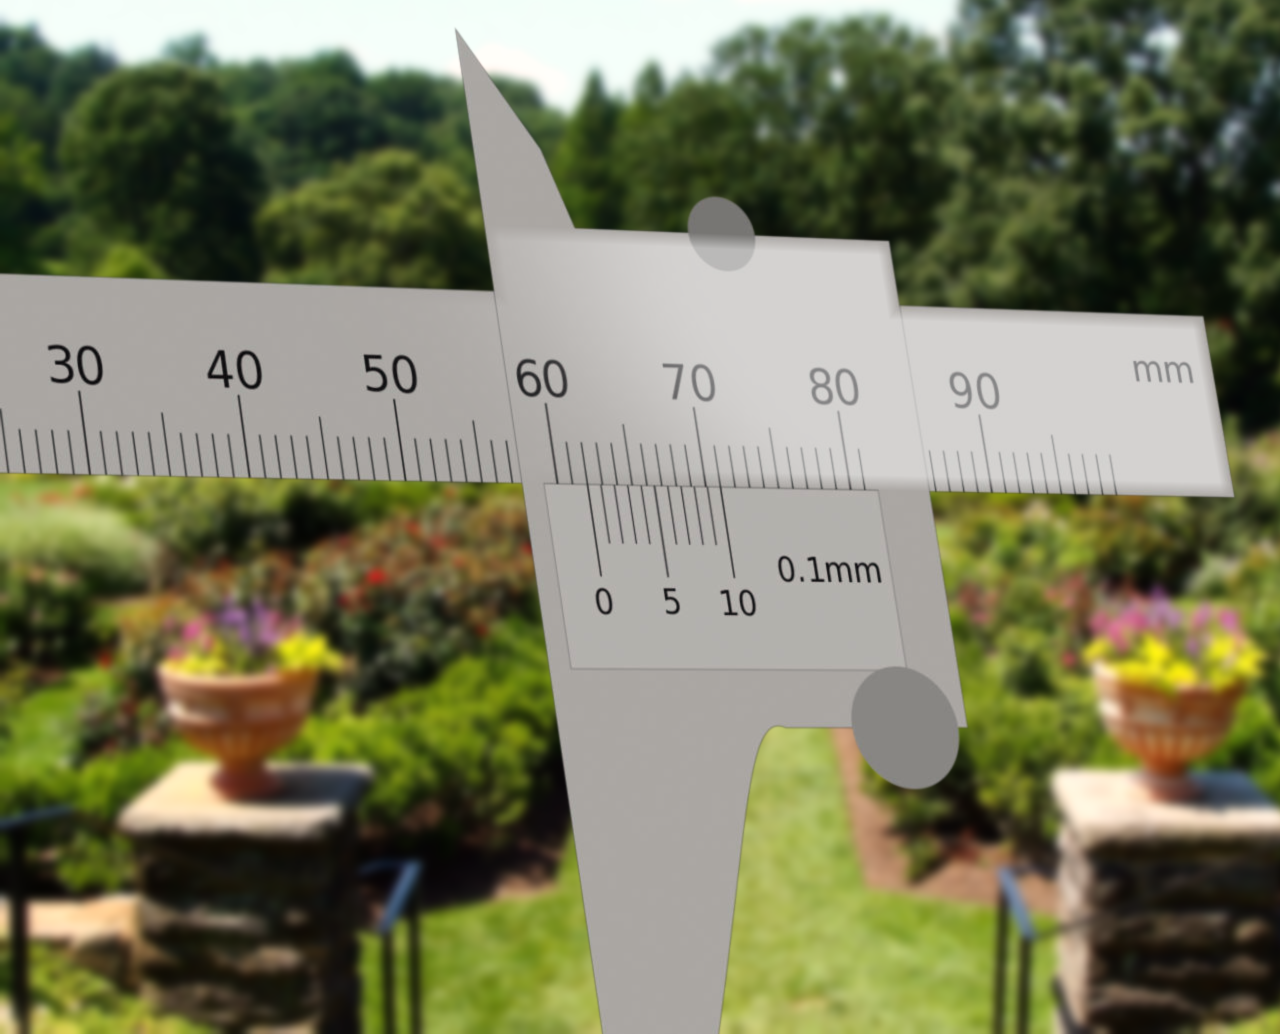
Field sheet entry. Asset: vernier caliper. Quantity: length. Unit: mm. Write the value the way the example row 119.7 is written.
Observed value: 62.0
